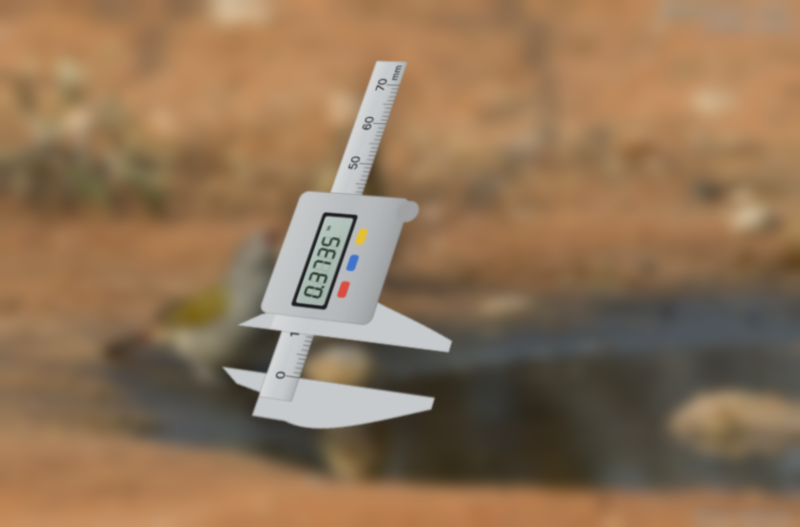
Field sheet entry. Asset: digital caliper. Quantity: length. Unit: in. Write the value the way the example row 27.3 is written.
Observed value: 0.3735
